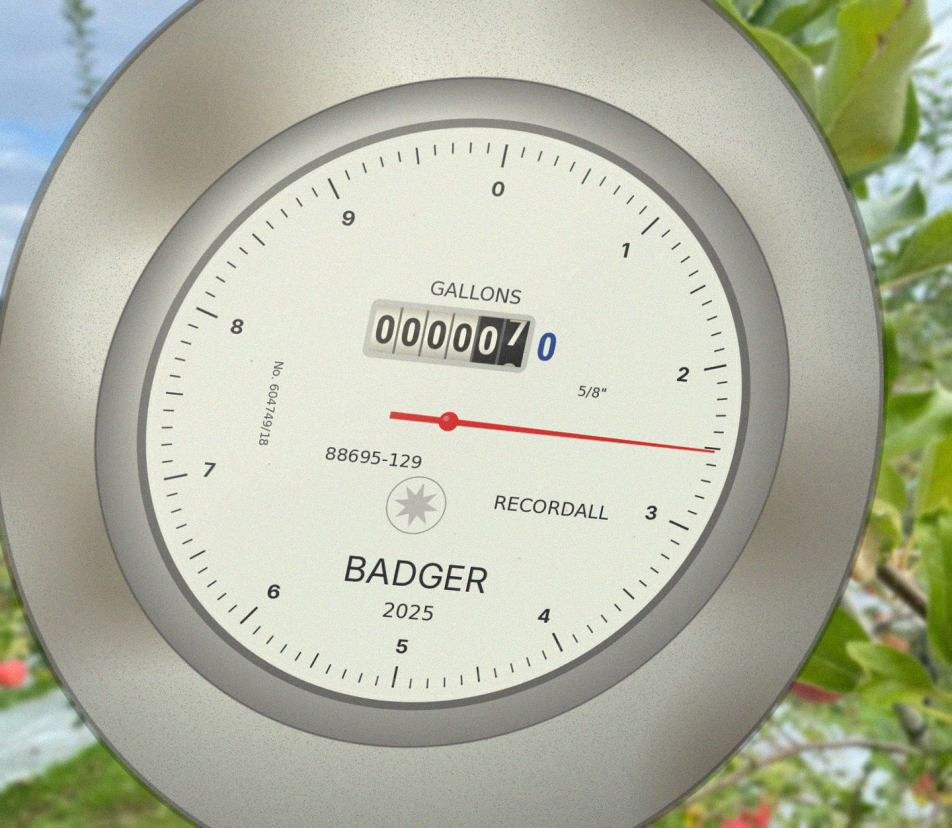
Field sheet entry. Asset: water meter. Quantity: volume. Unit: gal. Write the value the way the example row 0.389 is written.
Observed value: 72.5
